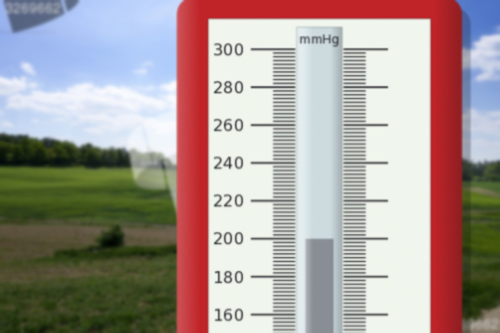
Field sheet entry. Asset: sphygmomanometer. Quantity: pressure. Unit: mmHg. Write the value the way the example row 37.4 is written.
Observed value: 200
